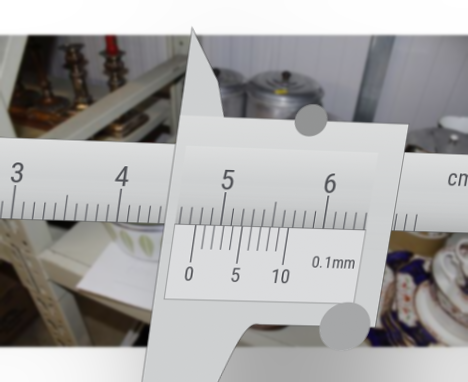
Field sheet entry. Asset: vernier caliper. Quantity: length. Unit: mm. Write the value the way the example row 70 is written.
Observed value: 47.6
